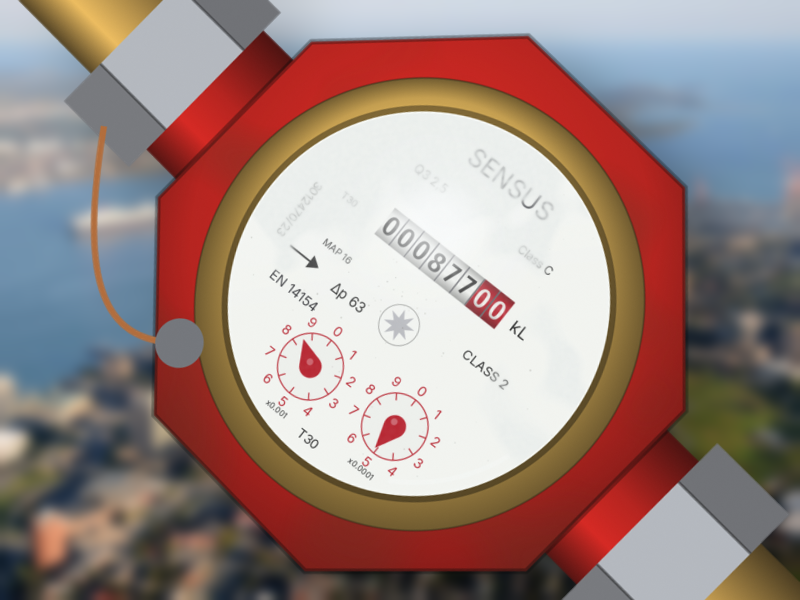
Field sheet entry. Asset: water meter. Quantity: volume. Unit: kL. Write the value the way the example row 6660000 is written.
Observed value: 877.0085
